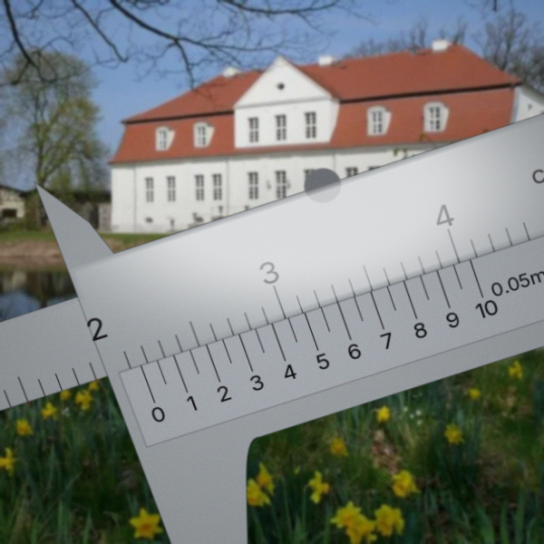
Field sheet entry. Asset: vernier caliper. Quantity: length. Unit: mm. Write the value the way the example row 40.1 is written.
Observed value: 21.6
